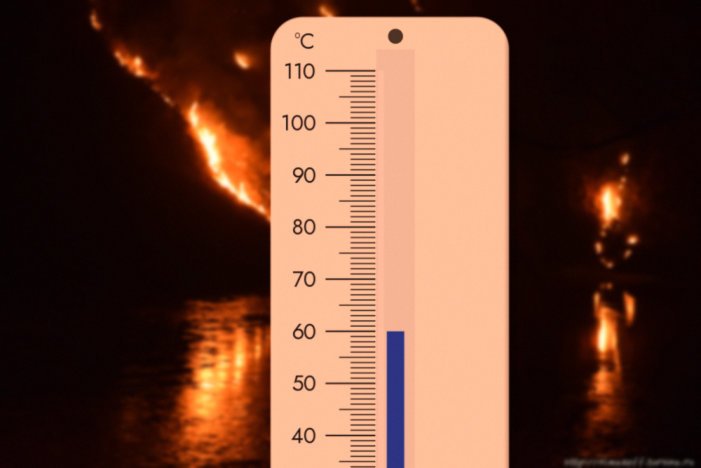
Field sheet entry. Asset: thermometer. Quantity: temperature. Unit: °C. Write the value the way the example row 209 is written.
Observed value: 60
